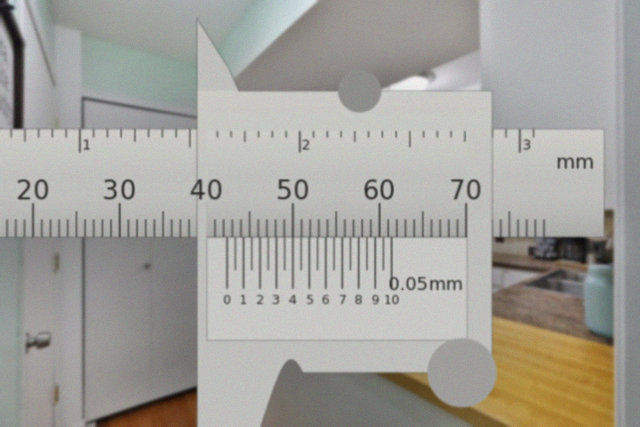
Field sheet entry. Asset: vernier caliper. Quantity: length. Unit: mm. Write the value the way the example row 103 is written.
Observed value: 42.4
